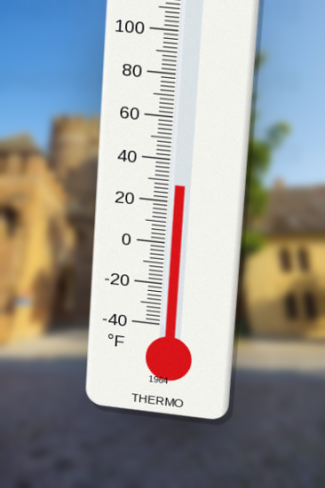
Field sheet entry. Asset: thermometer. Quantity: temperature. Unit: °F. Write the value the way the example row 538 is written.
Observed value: 28
